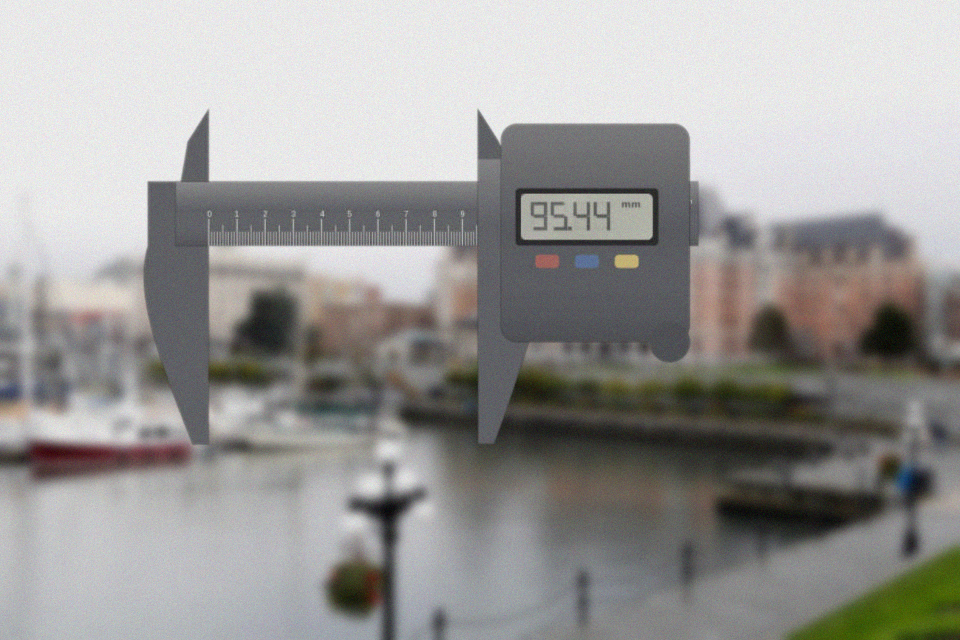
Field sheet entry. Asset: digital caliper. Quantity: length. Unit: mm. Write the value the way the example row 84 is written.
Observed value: 95.44
